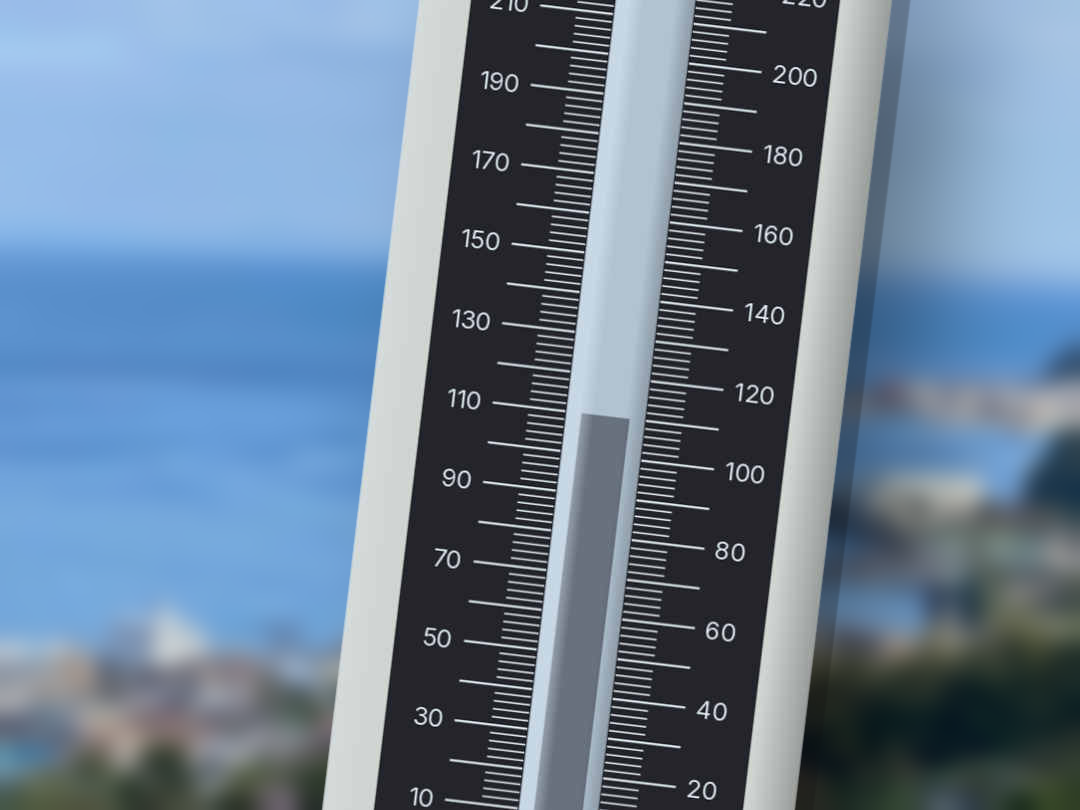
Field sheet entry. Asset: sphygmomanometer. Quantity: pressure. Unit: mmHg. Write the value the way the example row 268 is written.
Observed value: 110
